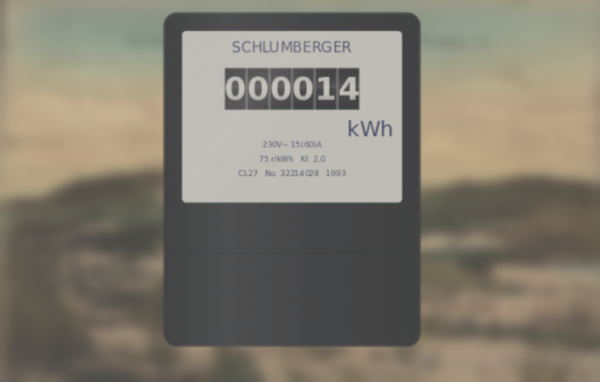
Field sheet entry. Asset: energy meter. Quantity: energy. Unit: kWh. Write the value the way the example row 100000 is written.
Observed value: 14
